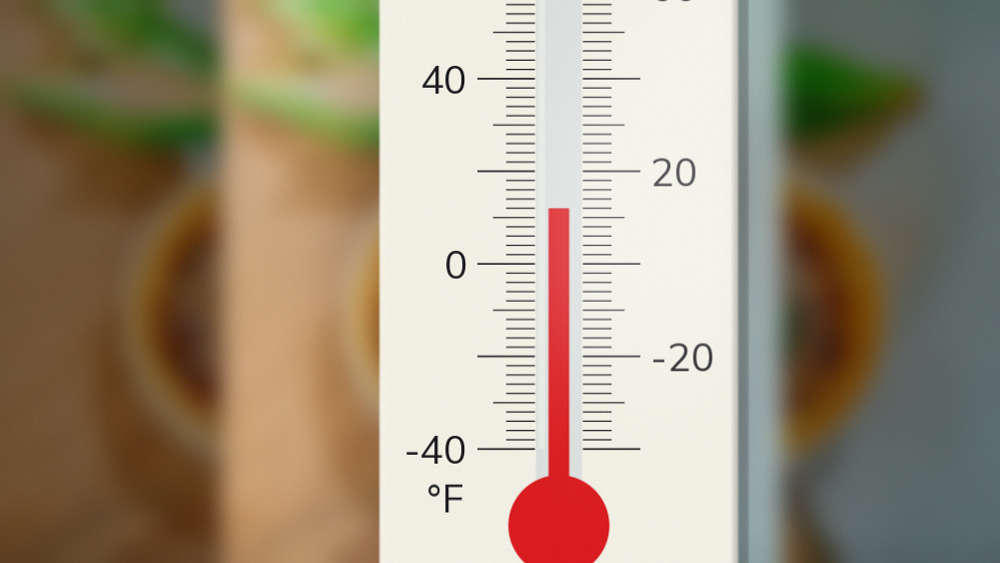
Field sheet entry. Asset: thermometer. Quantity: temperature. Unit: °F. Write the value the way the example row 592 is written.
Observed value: 12
